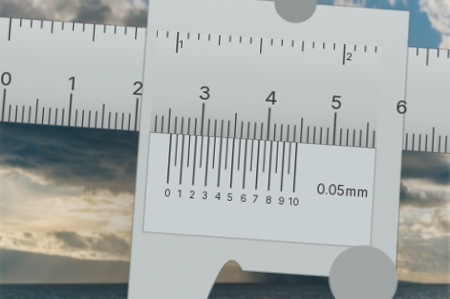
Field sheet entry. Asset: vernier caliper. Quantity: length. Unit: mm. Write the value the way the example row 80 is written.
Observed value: 25.4
